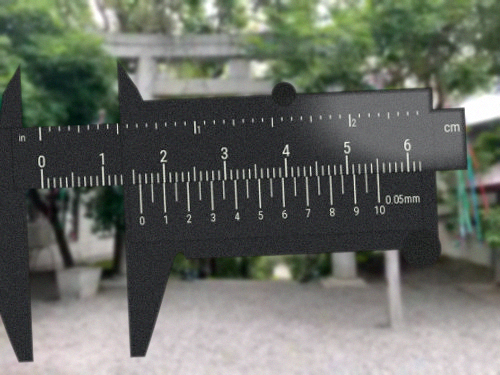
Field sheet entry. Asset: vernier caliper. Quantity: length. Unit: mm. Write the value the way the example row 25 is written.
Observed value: 16.0
